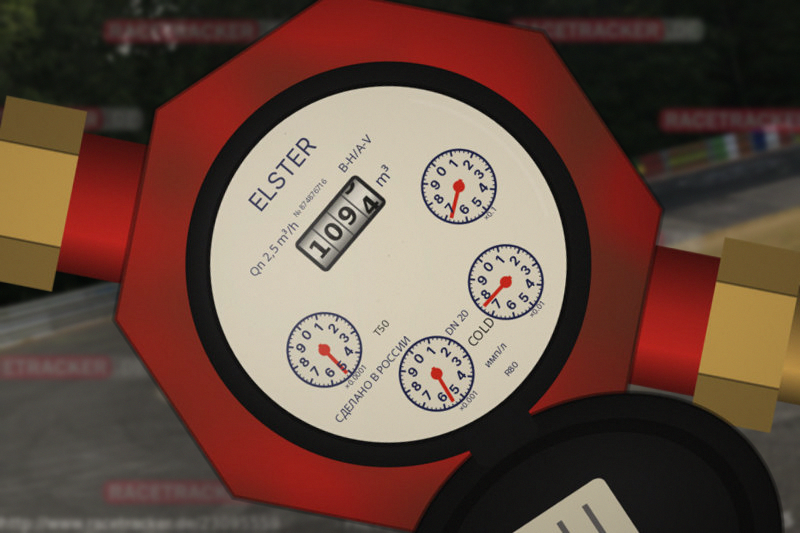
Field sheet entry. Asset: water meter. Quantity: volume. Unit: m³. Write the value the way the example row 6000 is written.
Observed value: 1093.6755
